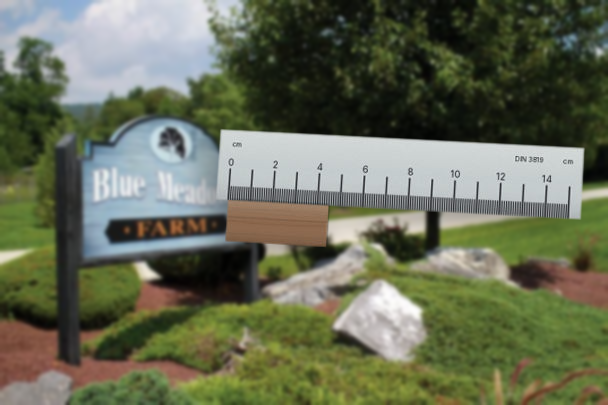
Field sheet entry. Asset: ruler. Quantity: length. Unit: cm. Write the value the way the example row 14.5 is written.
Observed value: 4.5
